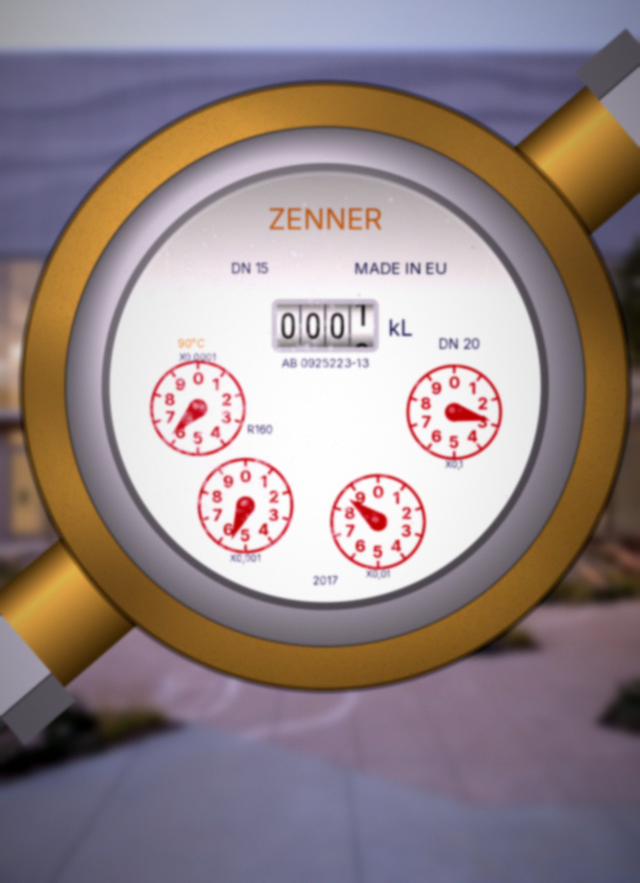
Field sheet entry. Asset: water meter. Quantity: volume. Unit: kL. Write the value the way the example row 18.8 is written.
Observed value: 1.2856
